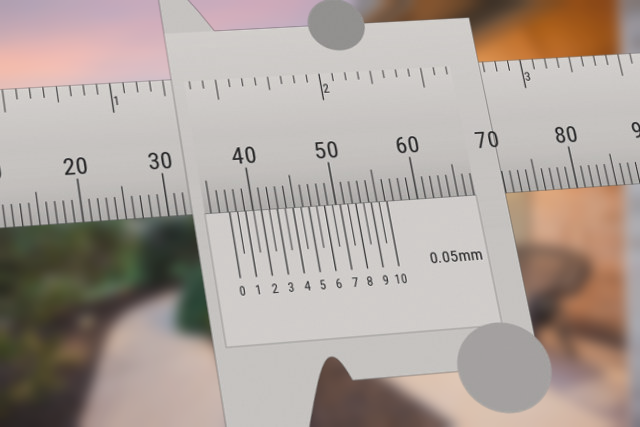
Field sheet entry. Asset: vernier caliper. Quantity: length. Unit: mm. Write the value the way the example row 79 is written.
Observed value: 37.2
